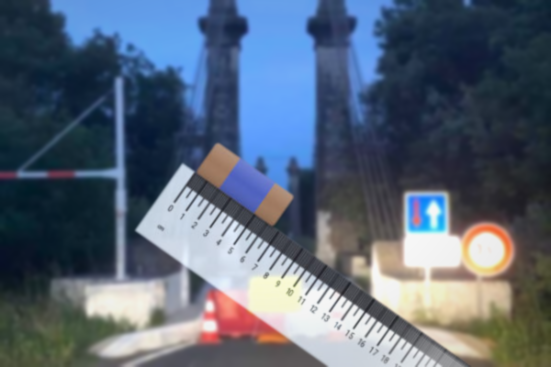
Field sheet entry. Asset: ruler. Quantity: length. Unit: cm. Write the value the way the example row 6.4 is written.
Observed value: 6.5
